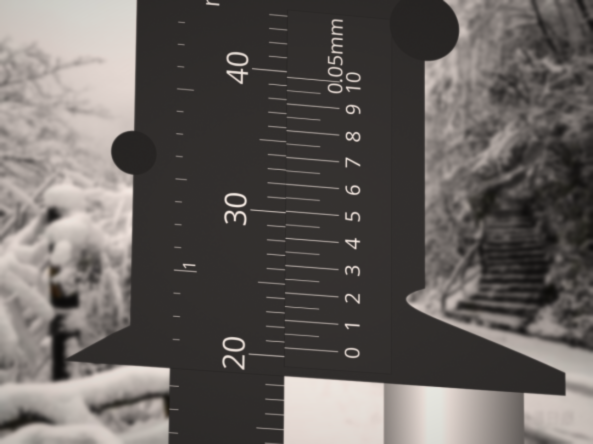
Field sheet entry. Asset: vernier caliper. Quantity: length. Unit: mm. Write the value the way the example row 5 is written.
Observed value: 20.6
